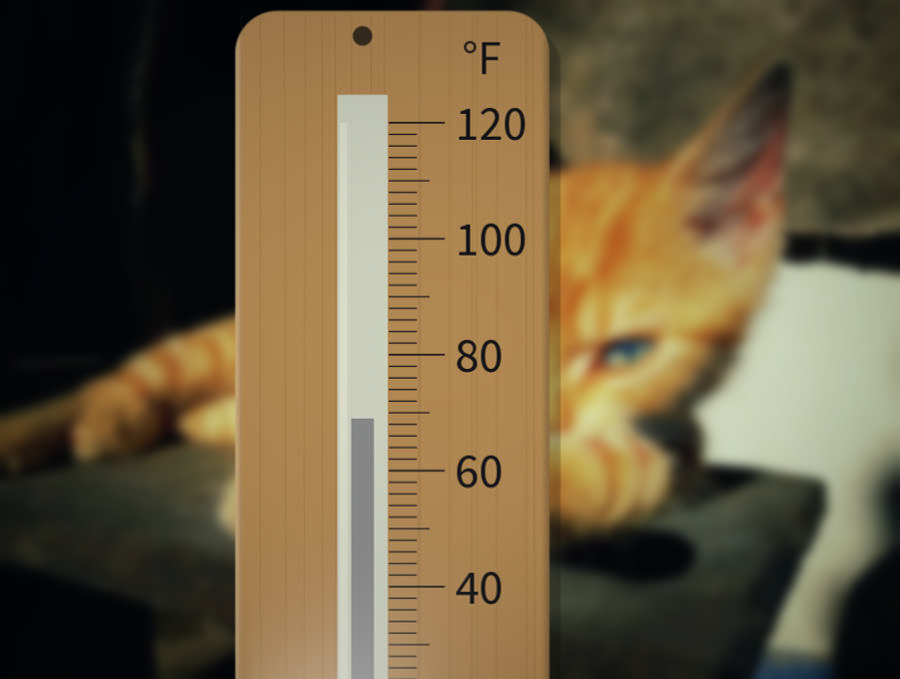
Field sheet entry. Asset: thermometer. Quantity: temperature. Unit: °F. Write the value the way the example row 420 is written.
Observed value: 69
